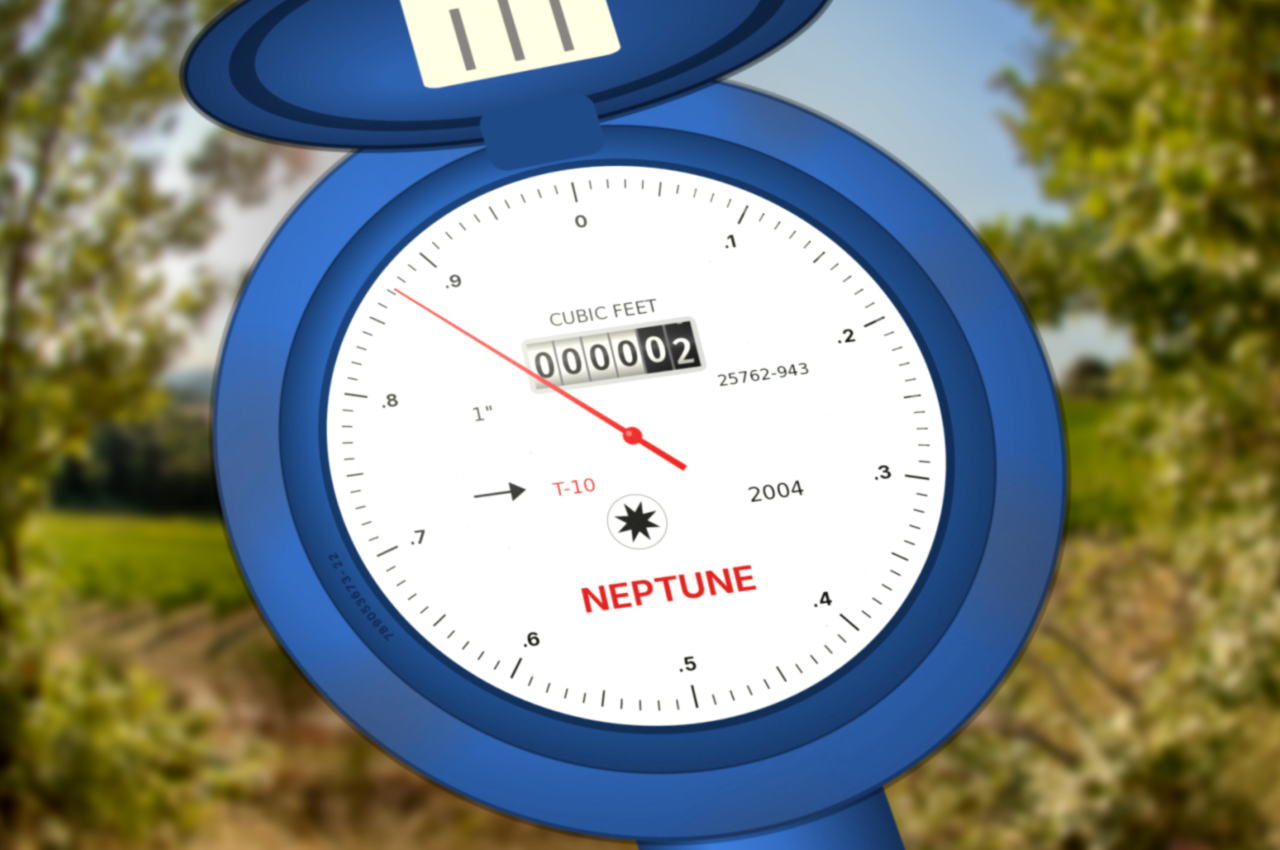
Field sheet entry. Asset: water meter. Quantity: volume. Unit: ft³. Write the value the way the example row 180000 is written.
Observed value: 1.87
